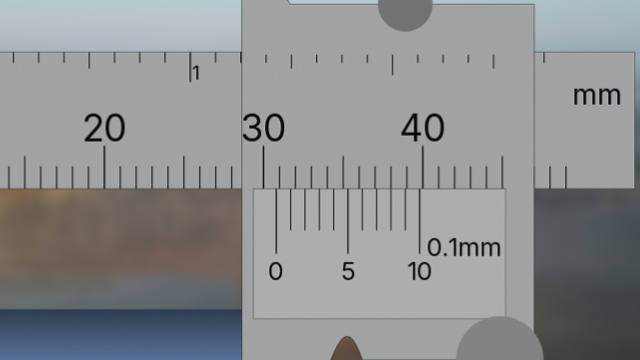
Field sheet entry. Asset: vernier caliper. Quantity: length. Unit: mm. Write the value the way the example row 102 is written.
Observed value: 30.8
